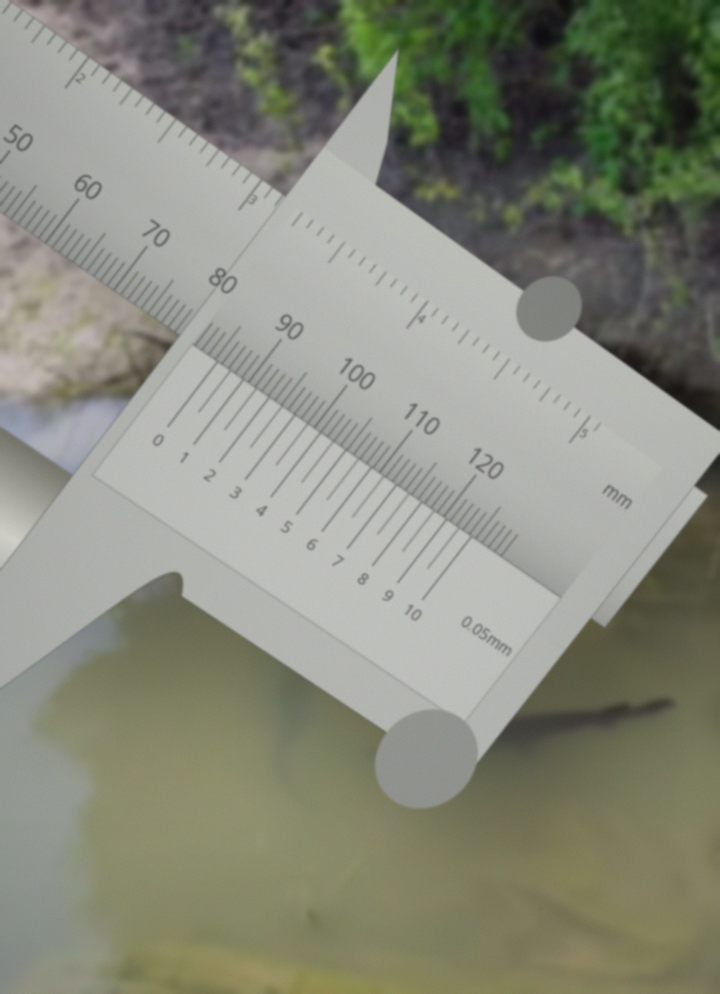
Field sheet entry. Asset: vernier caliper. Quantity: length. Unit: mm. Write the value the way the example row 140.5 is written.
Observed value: 85.4
